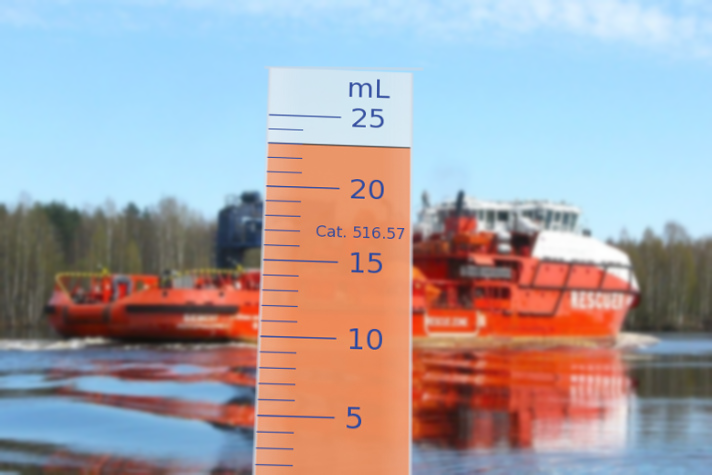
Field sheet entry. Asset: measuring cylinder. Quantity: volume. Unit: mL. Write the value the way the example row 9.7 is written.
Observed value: 23
